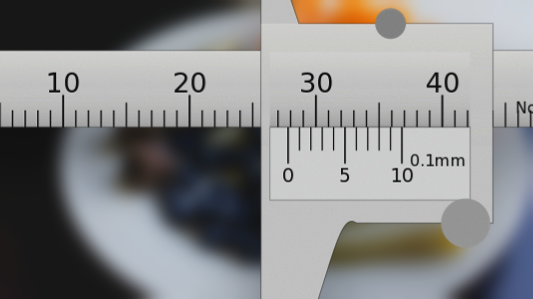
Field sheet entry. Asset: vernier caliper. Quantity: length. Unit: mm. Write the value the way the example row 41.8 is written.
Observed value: 27.8
